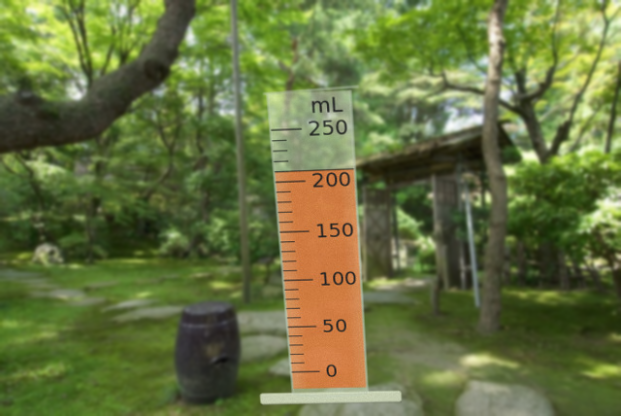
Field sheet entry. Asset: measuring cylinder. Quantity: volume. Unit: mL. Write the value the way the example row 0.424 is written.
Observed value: 210
